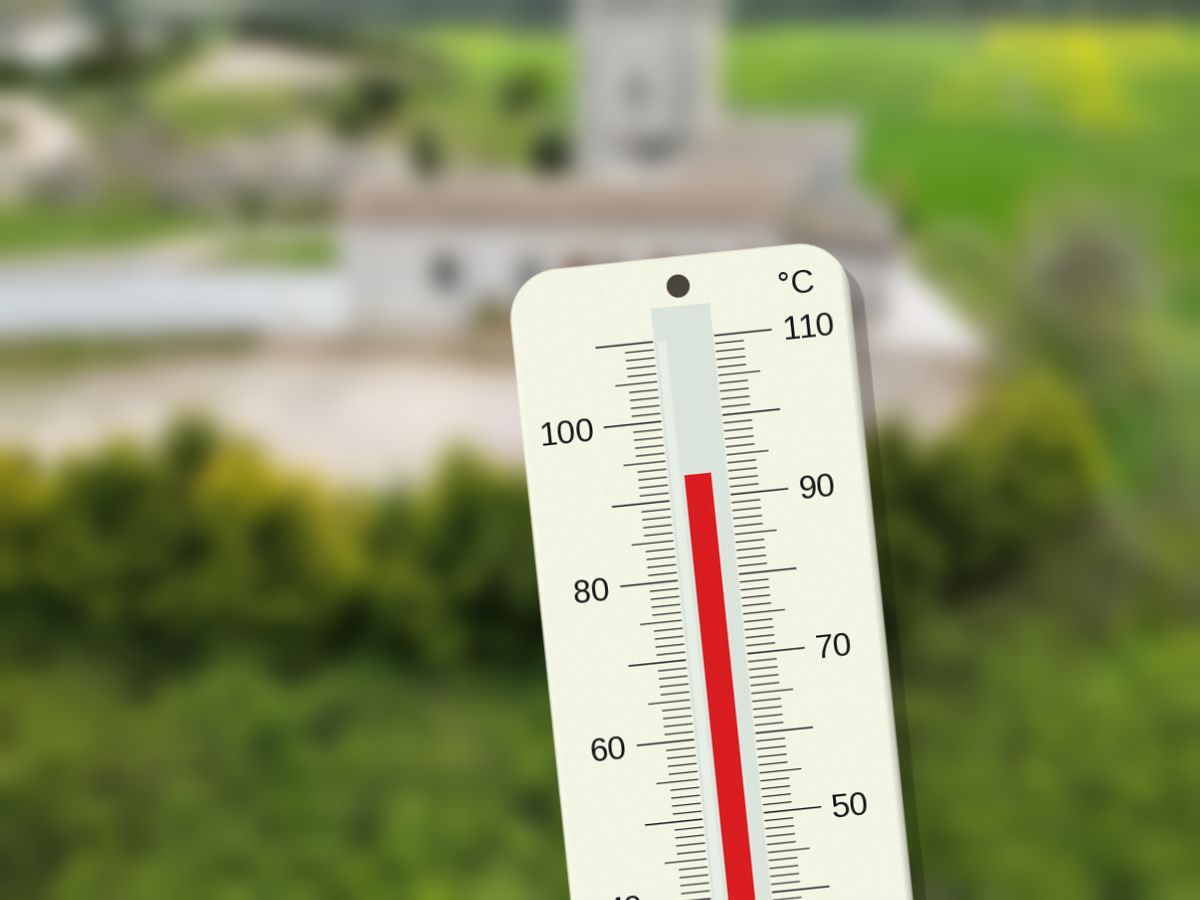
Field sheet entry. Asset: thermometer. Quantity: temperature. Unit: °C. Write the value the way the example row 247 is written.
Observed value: 93
